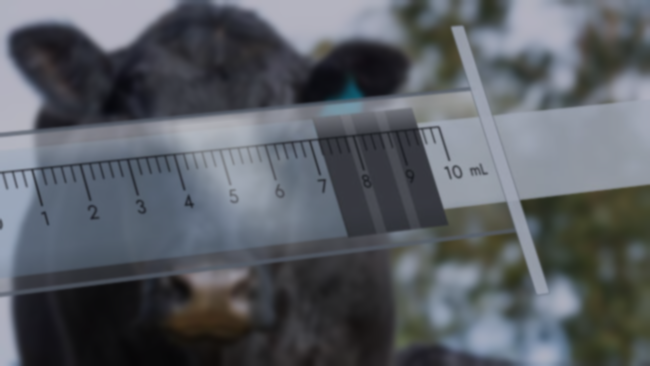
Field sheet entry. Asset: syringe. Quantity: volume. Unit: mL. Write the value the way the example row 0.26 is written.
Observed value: 7.2
